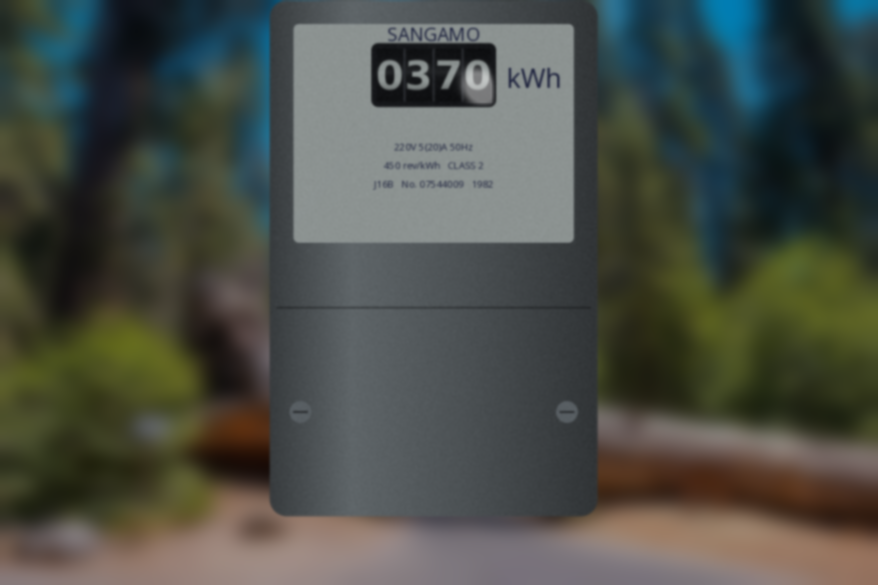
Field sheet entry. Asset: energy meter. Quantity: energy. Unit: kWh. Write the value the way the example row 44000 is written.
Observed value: 370
